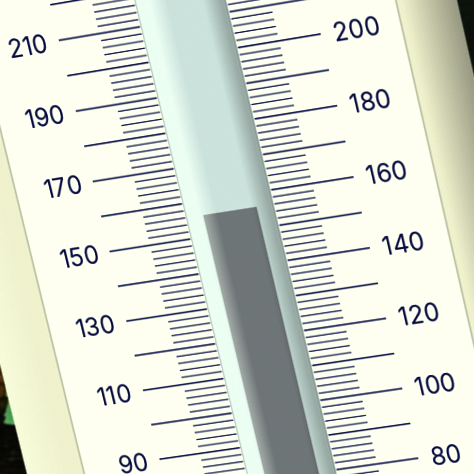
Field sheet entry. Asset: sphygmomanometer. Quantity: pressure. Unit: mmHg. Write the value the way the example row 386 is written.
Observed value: 156
